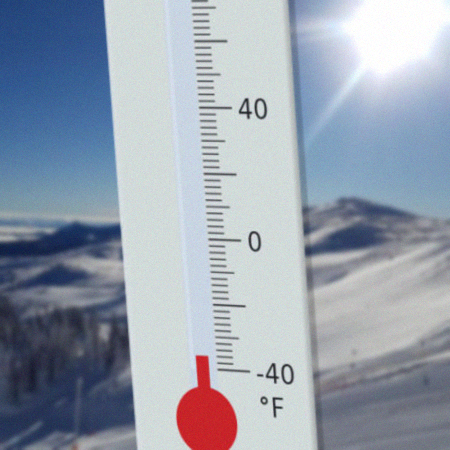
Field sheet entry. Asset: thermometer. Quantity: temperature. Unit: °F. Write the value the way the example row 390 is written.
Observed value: -36
